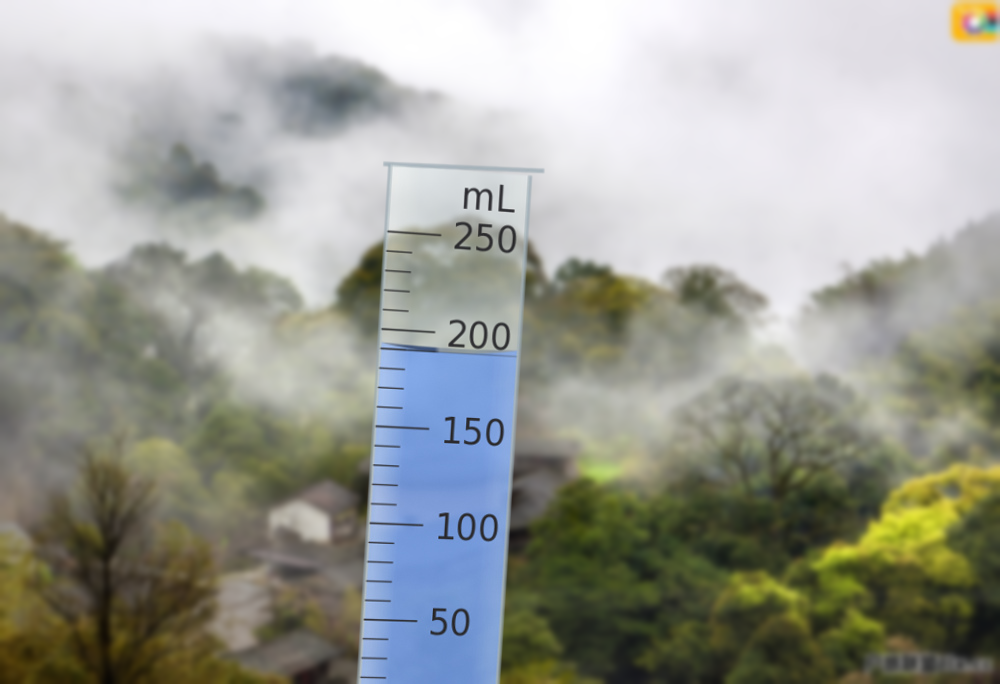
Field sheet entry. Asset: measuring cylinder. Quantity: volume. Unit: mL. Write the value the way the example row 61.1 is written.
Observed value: 190
